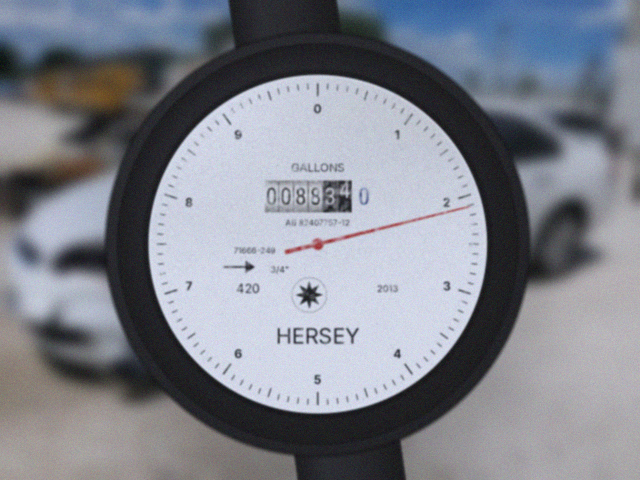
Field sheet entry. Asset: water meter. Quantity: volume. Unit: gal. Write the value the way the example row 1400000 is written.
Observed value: 88342.1
